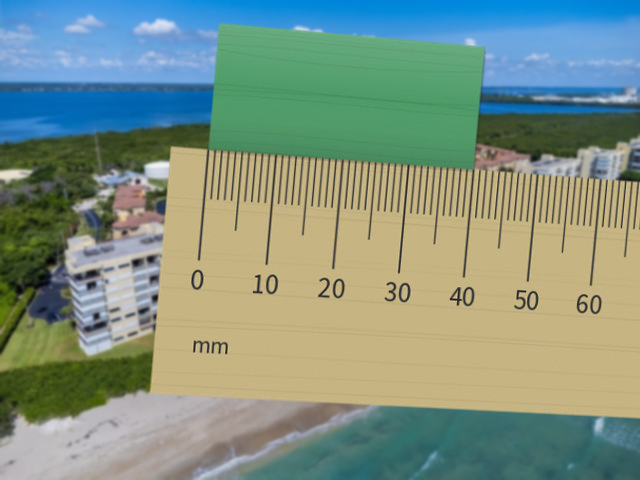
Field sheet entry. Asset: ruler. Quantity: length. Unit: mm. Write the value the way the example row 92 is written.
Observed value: 40
